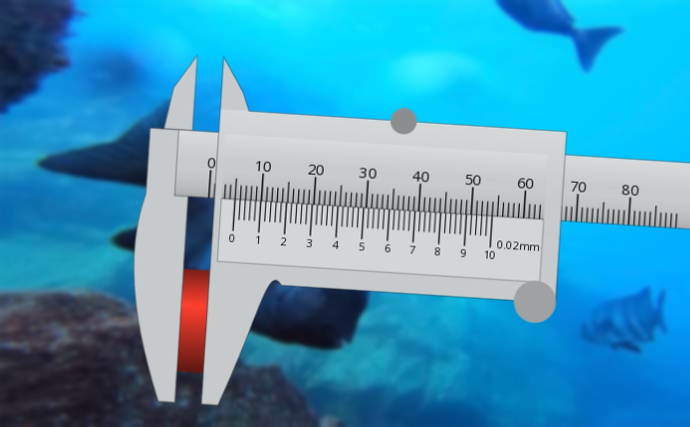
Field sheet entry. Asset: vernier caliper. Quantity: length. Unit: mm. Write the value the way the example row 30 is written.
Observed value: 5.0
